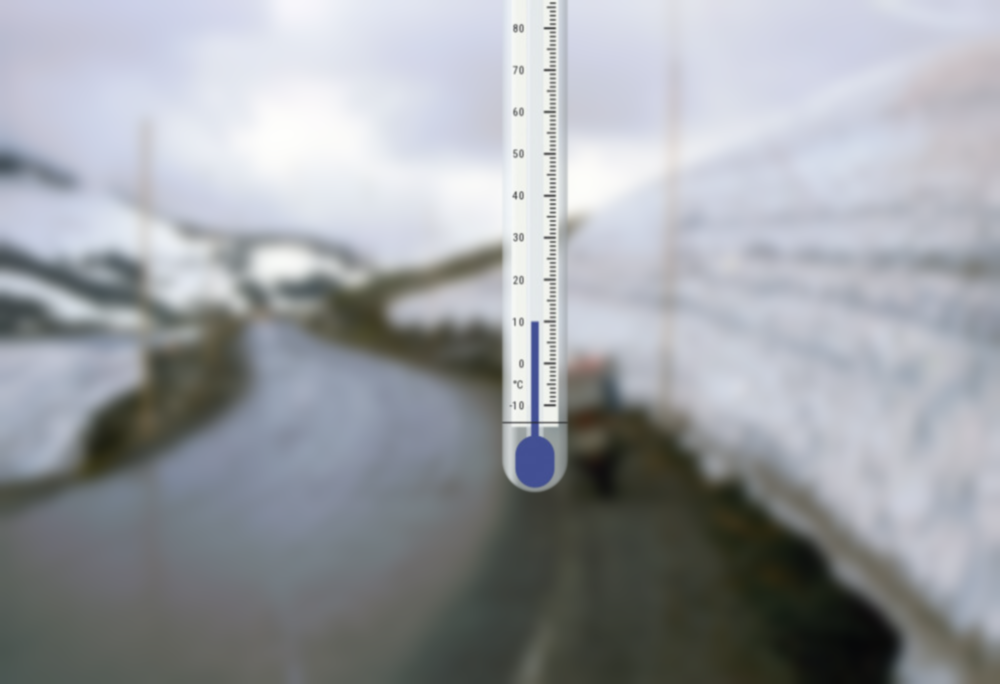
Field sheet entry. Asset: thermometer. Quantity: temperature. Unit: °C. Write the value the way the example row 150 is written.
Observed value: 10
